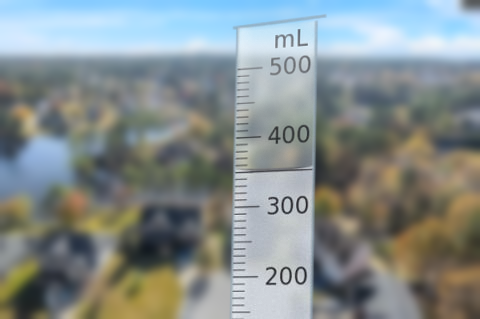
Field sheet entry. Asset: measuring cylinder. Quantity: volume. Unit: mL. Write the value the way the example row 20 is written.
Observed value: 350
